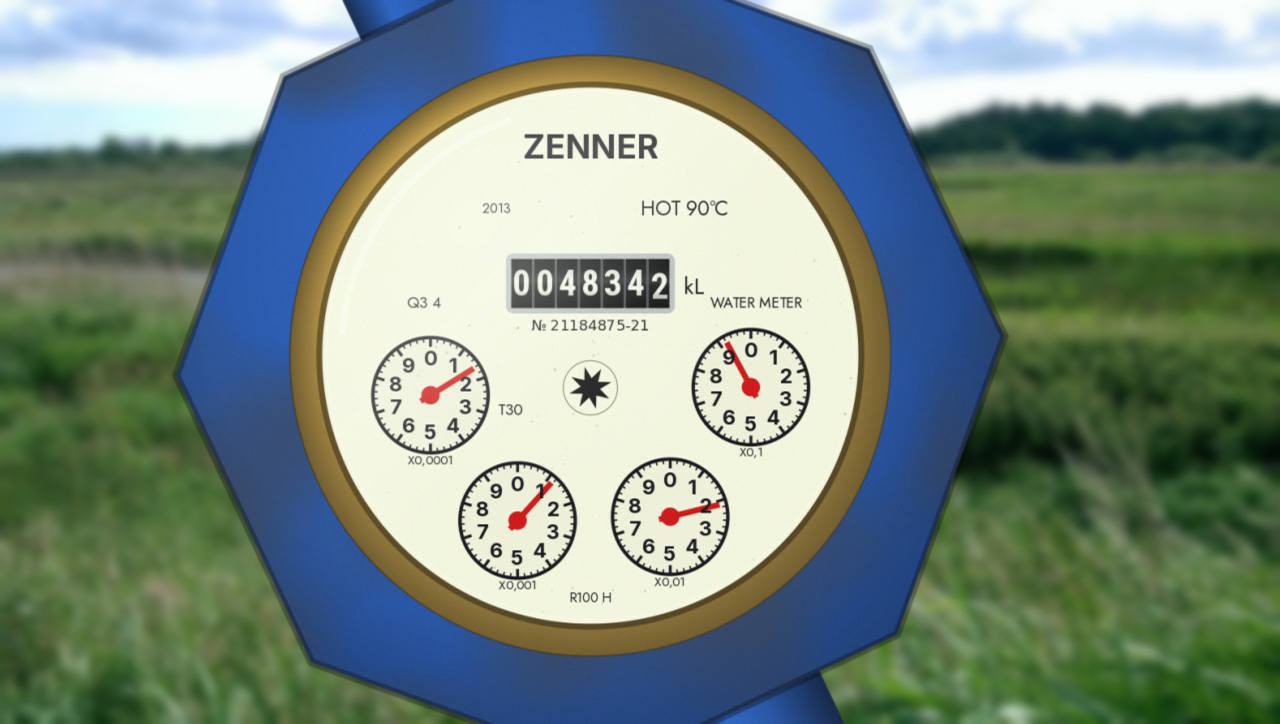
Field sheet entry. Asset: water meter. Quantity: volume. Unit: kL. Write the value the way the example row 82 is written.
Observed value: 48341.9211
